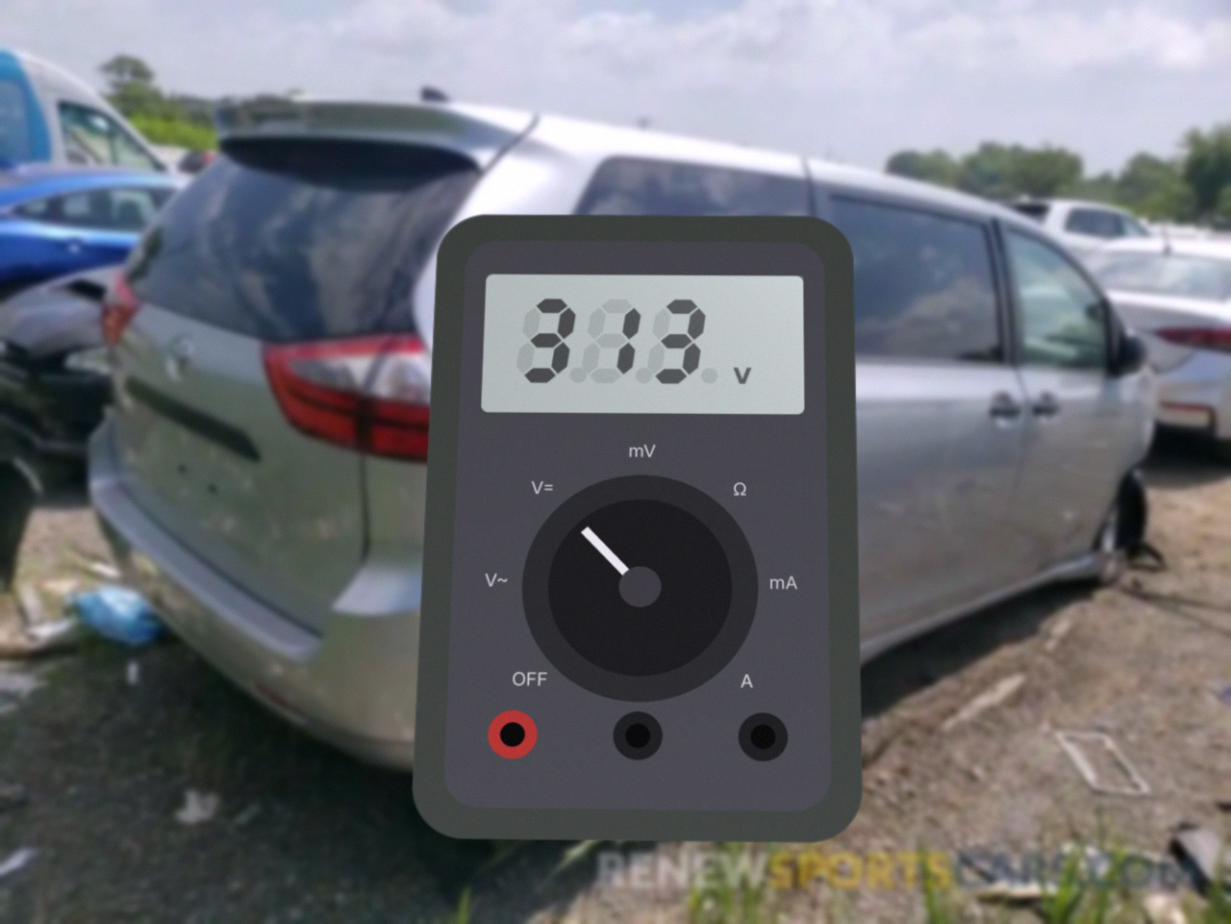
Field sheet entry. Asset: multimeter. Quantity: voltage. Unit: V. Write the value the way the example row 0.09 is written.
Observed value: 313
